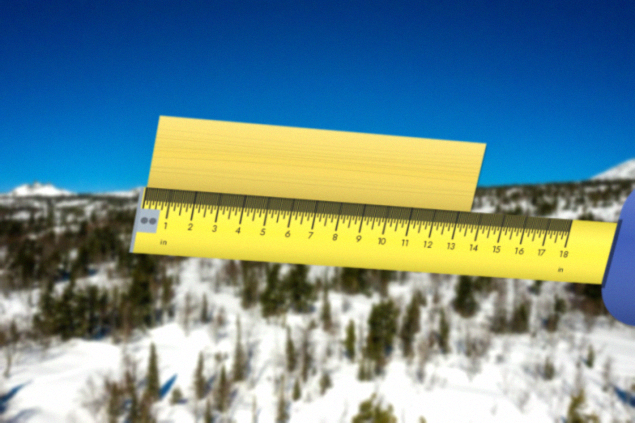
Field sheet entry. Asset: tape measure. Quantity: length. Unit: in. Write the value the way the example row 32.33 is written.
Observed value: 13.5
